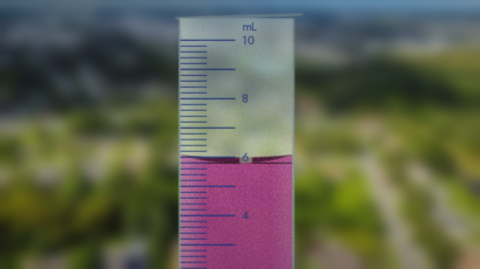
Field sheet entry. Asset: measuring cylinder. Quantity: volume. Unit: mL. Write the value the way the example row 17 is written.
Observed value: 5.8
